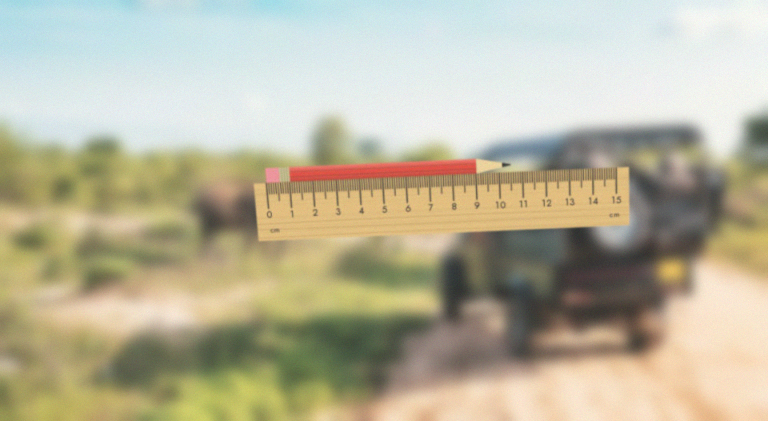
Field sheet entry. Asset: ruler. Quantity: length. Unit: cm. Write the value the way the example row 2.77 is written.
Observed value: 10.5
